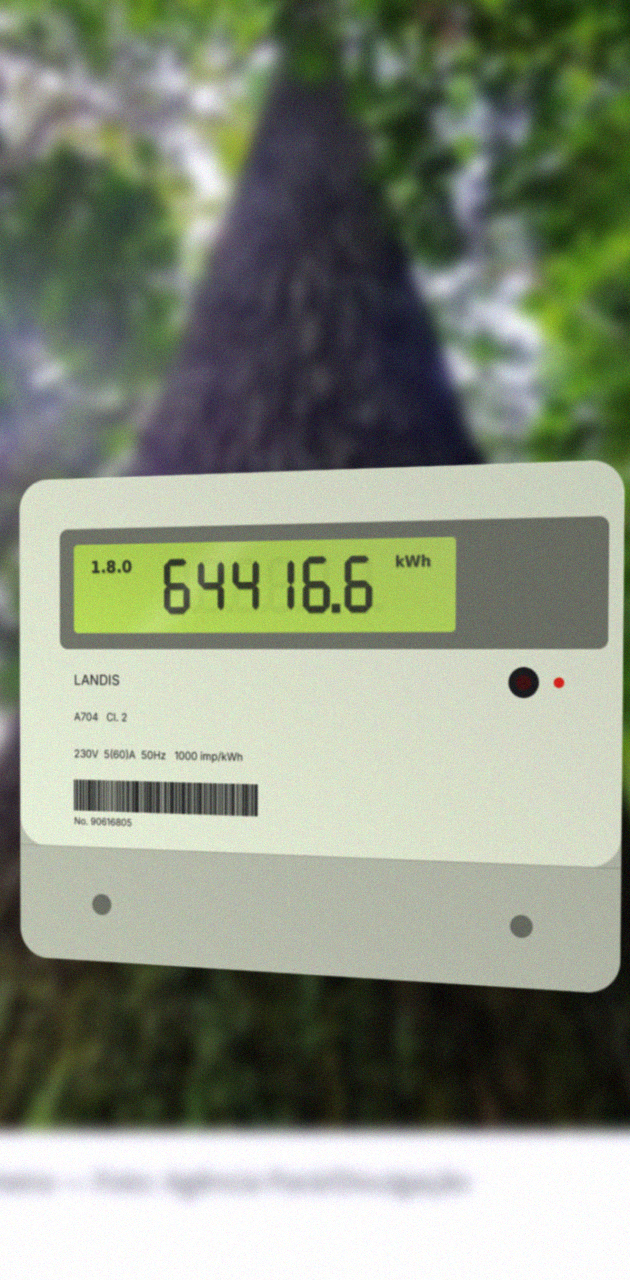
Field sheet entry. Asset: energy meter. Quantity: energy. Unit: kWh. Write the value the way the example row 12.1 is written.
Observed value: 64416.6
